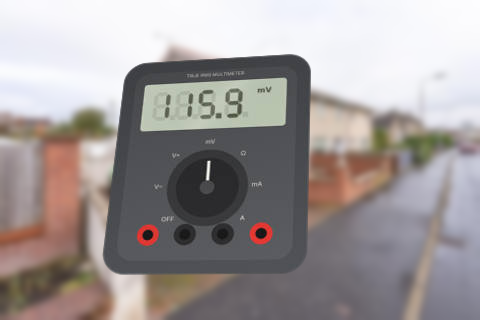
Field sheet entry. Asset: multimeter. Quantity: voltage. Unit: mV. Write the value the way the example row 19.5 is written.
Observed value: 115.9
